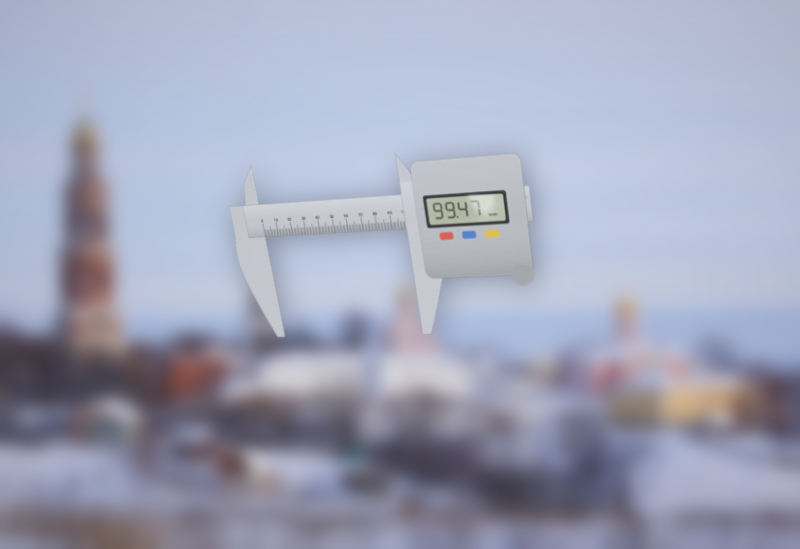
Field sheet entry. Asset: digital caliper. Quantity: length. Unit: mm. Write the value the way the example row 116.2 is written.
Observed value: 99.47
